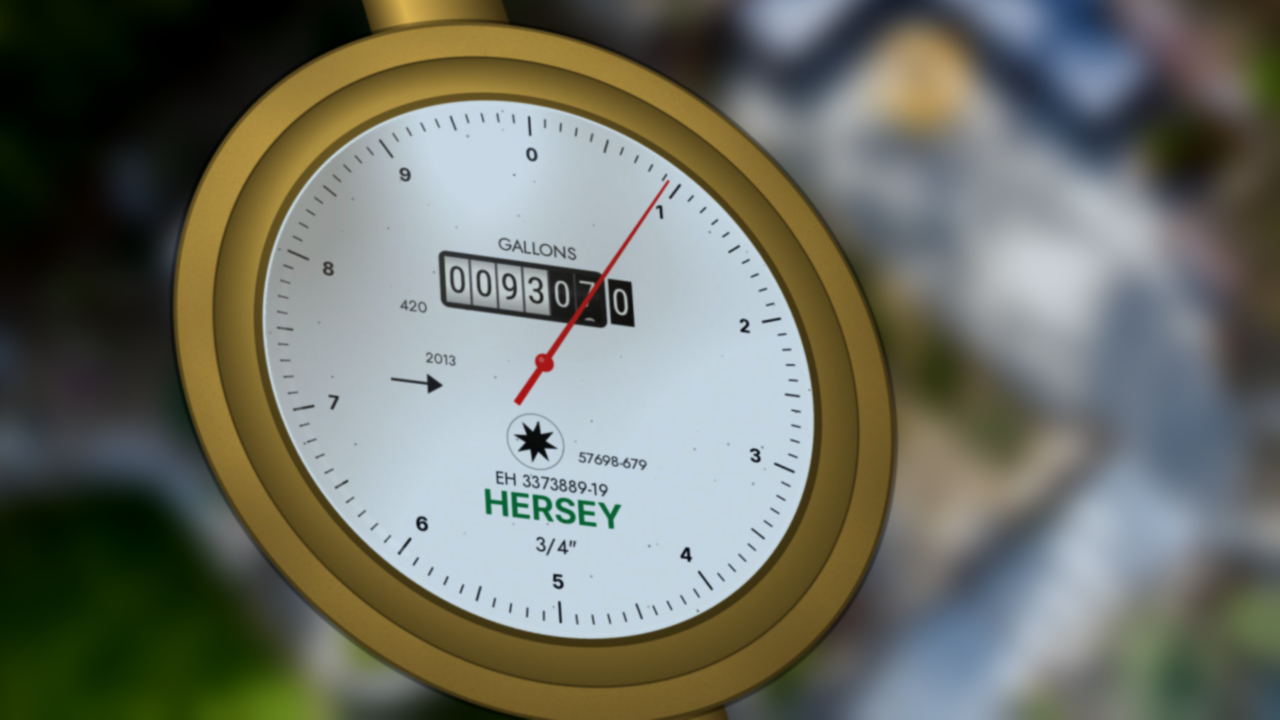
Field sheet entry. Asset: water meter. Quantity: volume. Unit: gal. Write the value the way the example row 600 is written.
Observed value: 93070.9
